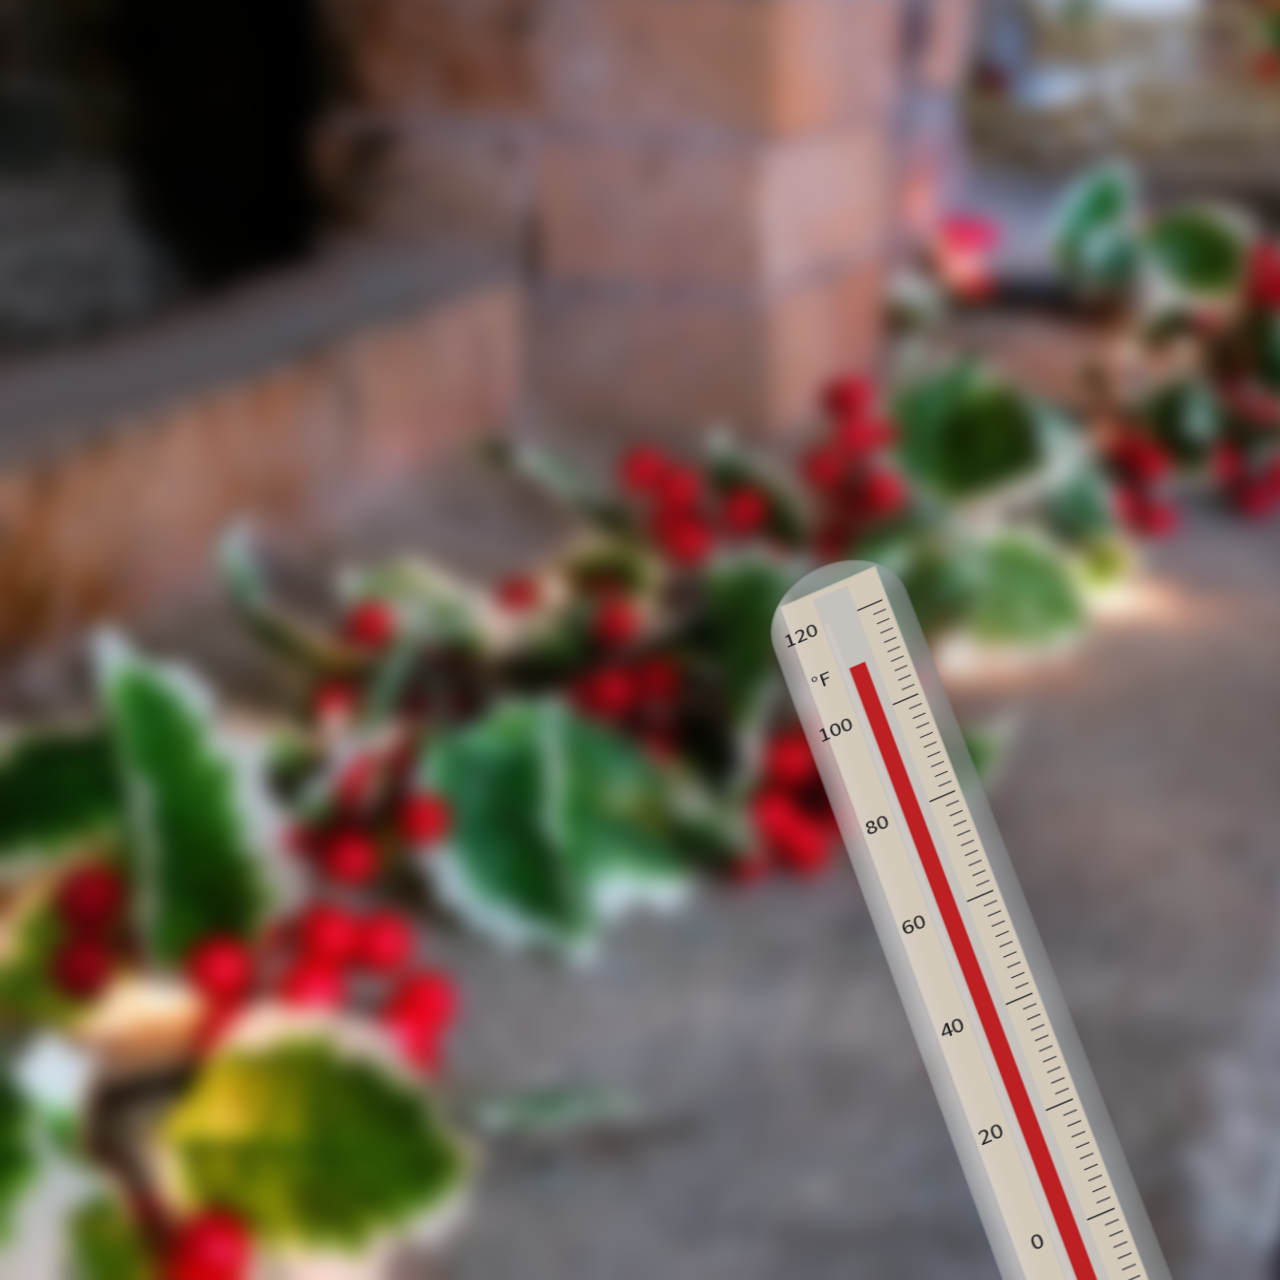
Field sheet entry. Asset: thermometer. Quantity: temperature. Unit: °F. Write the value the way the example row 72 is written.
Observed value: 110
